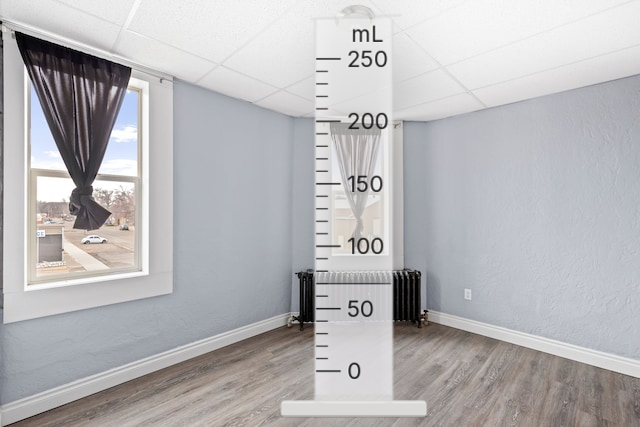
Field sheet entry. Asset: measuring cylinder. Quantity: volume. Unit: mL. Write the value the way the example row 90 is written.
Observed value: 70
